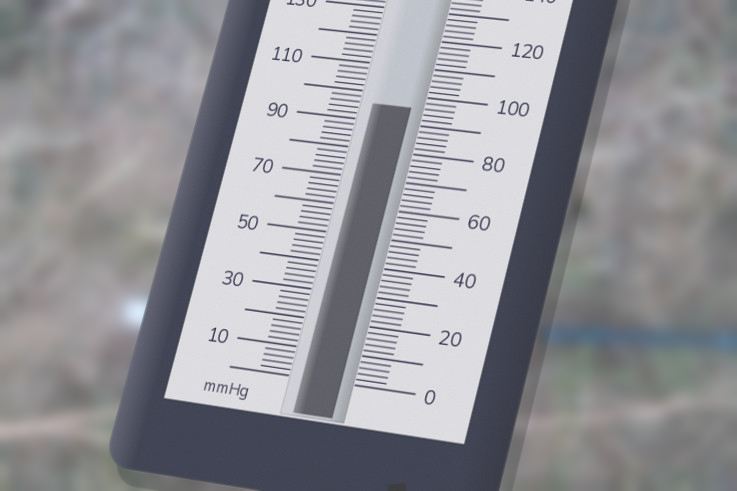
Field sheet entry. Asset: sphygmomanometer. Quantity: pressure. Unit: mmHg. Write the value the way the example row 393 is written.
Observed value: 96
